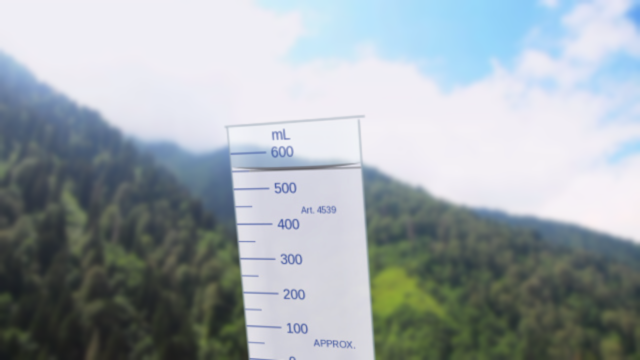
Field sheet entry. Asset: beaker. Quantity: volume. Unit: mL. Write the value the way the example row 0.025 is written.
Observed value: 550
